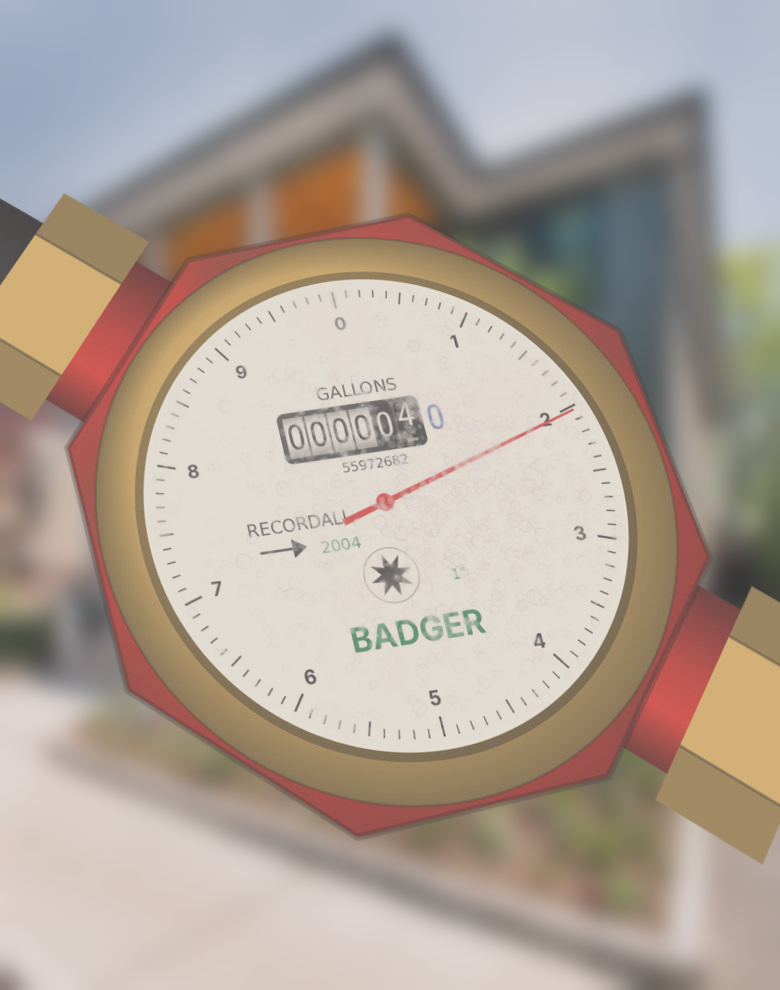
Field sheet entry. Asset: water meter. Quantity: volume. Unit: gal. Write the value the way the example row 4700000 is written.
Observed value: 42.0
